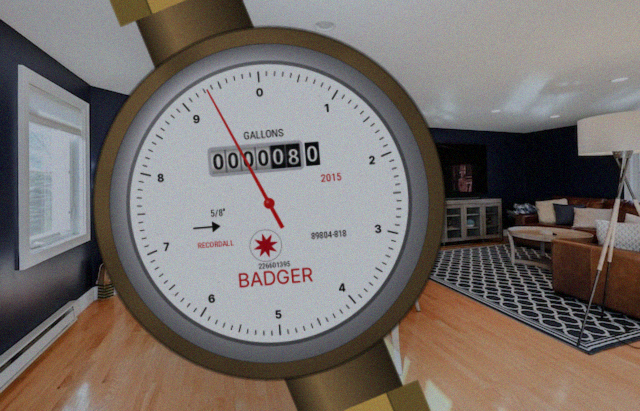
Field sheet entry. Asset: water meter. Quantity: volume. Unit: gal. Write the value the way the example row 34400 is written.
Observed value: 79.3
